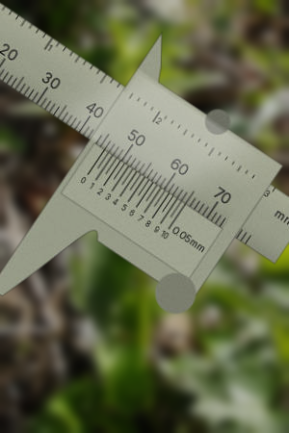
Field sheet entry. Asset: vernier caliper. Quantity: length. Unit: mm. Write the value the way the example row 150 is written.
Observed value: 46.0
